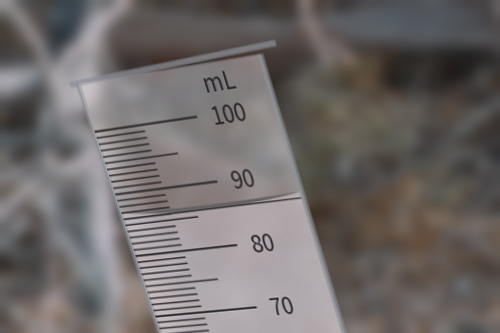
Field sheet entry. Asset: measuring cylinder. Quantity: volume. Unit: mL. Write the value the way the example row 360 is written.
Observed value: 86
